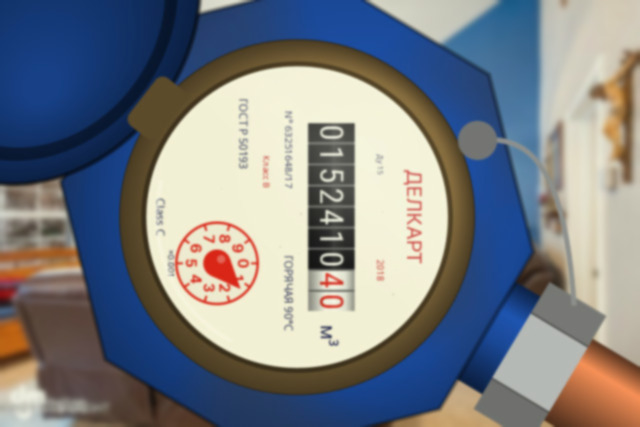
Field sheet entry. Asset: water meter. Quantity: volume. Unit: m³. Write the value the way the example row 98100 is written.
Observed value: 152410.401
